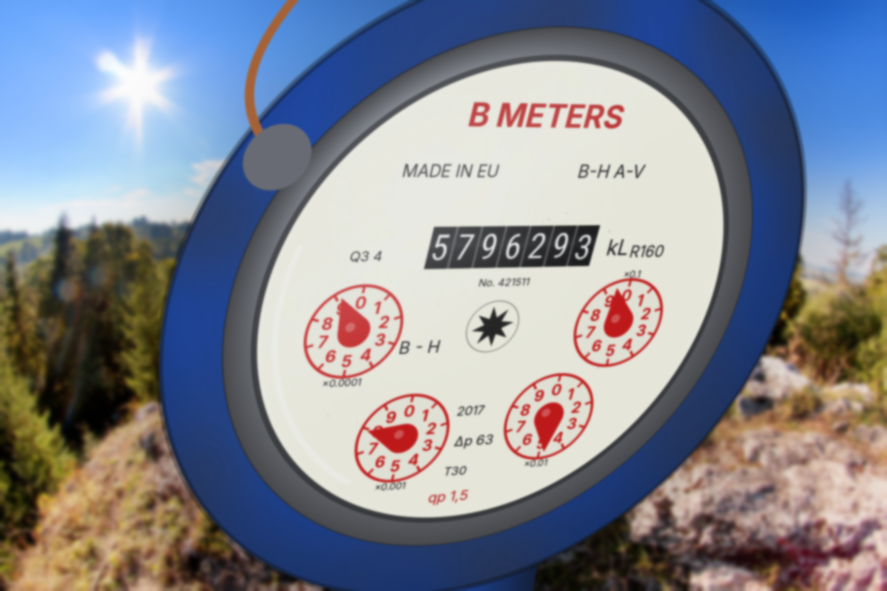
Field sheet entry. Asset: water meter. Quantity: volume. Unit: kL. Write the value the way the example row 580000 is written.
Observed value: 5796292.9479
